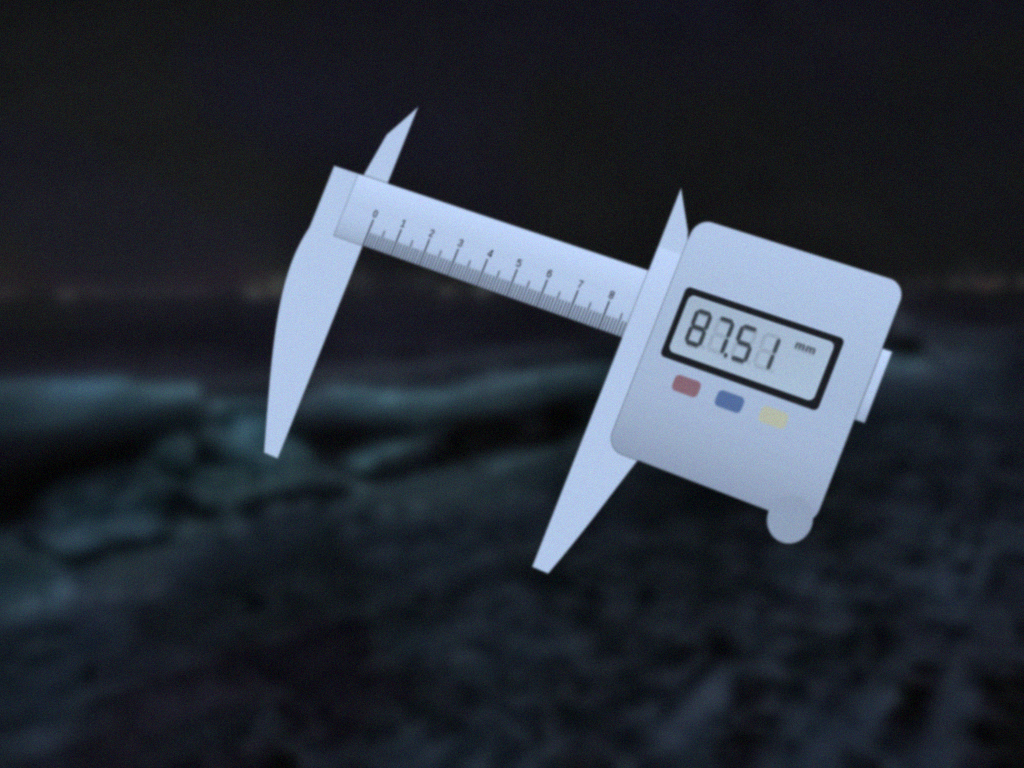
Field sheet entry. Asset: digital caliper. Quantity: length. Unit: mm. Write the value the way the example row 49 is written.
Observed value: 87.51
